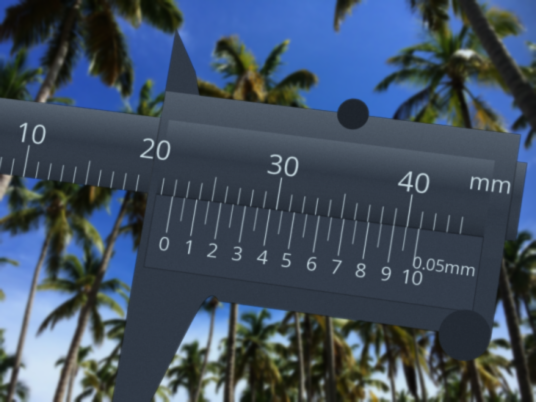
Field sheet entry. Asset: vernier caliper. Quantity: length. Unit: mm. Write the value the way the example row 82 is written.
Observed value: 21.9
